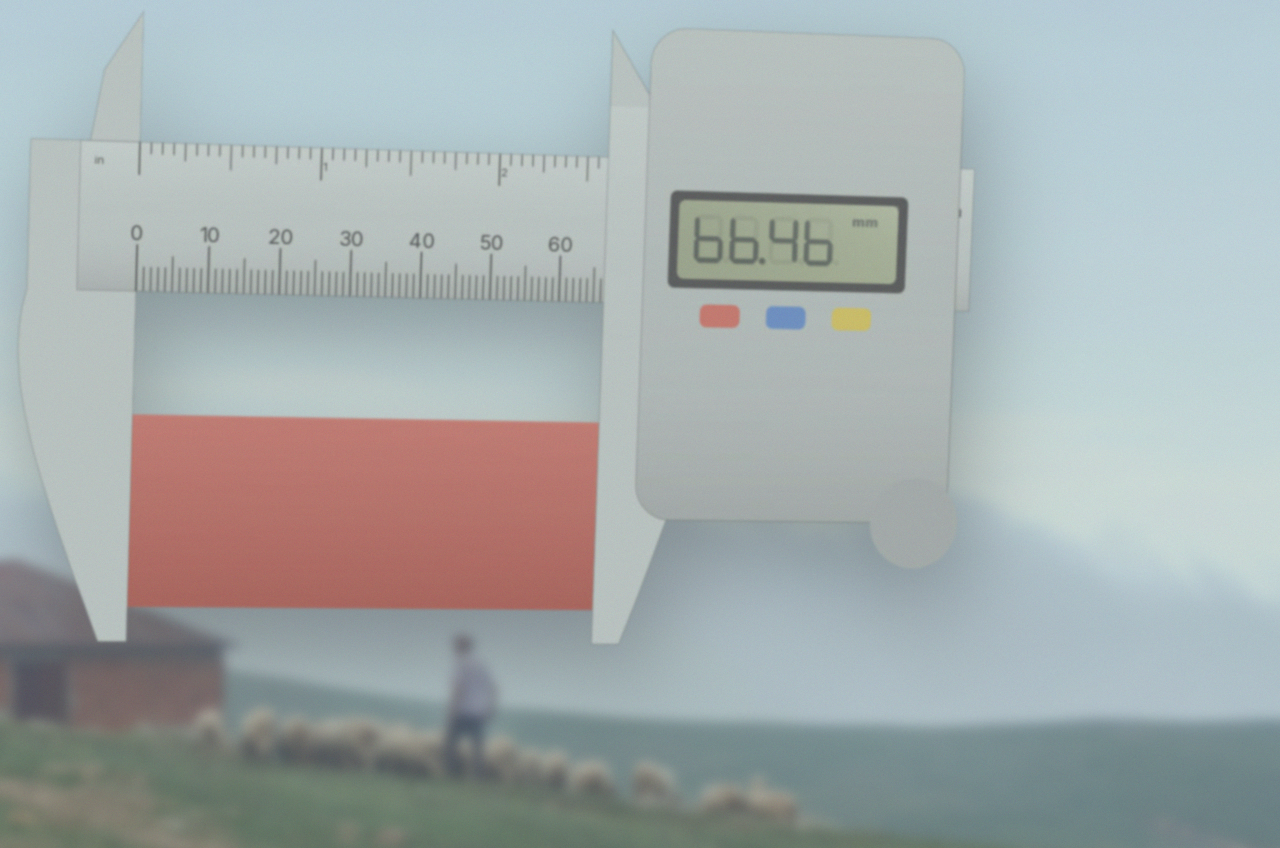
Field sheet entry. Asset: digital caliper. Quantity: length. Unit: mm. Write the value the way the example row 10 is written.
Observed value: 66.46
